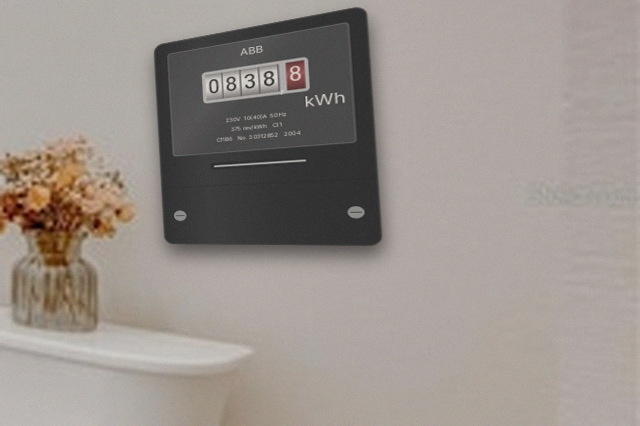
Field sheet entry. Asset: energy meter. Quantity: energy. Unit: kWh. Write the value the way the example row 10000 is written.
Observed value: 838.8
